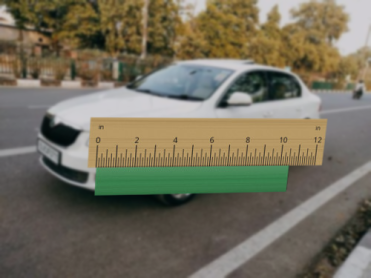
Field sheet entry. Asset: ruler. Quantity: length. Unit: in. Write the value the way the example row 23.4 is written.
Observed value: 10.5
